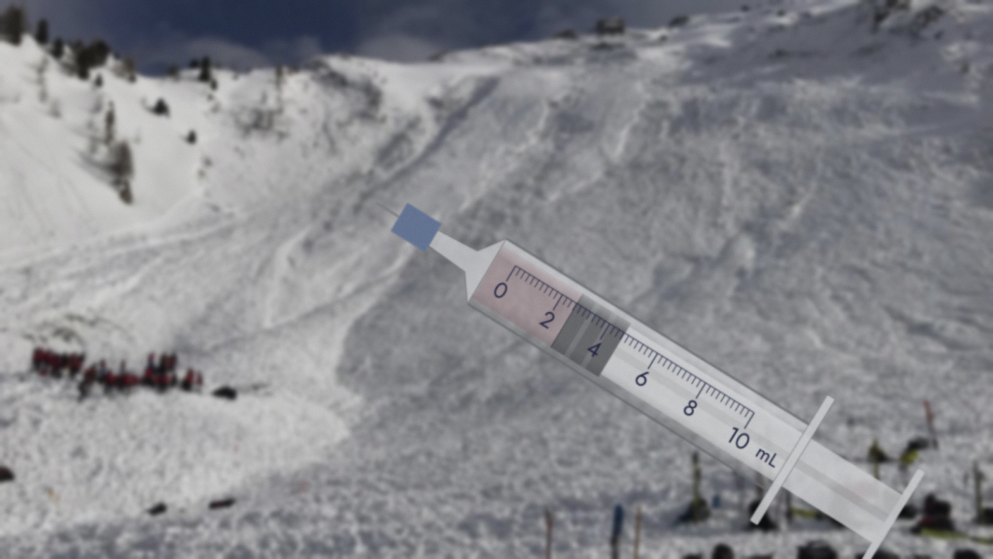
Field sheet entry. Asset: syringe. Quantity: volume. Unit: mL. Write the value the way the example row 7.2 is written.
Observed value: 2.6
